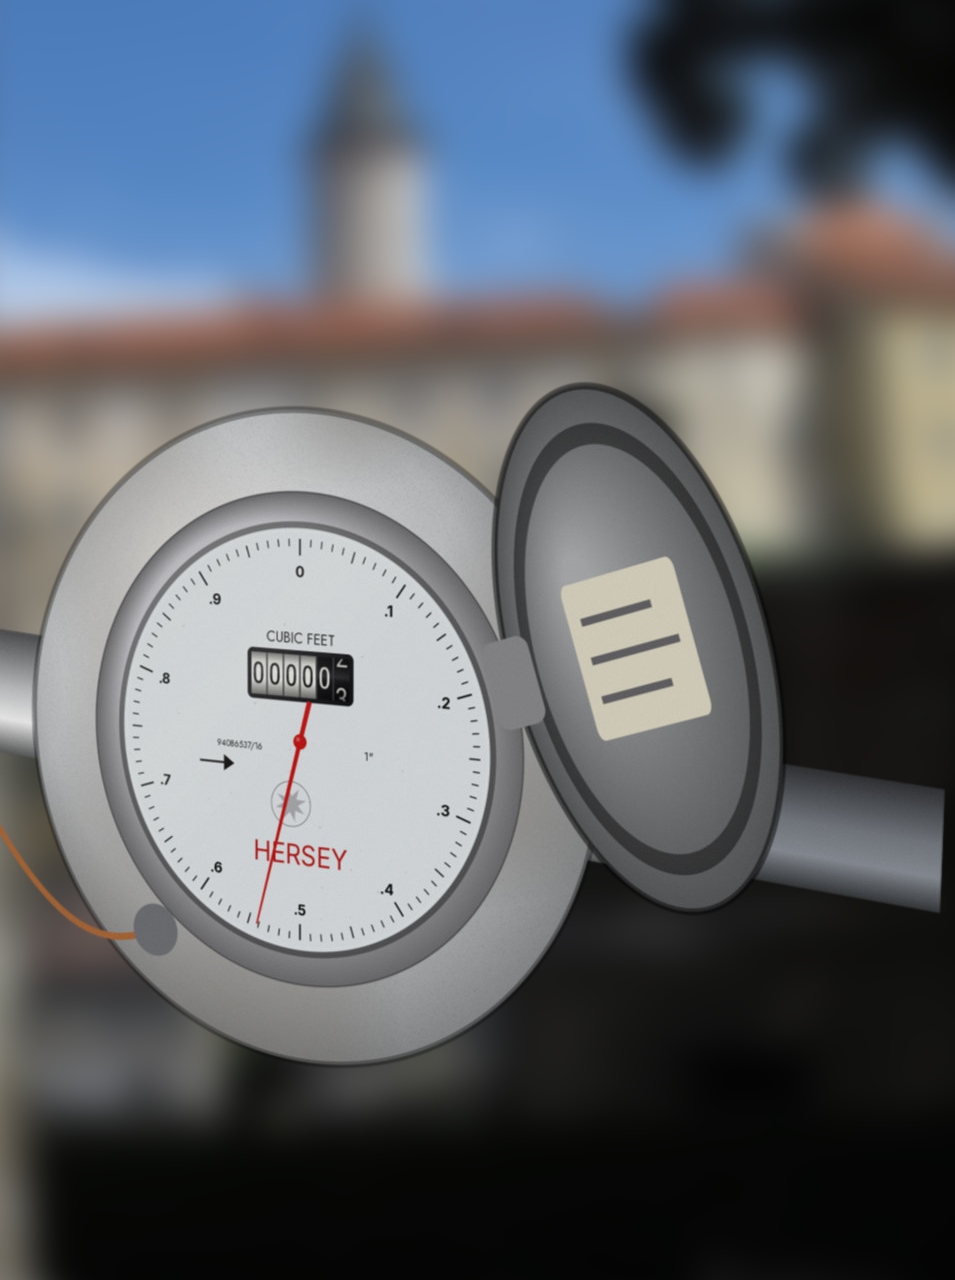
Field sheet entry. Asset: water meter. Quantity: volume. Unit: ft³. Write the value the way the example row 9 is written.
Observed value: 2.54
